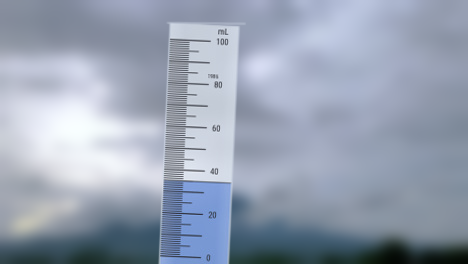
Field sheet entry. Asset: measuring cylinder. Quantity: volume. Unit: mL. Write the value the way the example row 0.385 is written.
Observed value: 35
